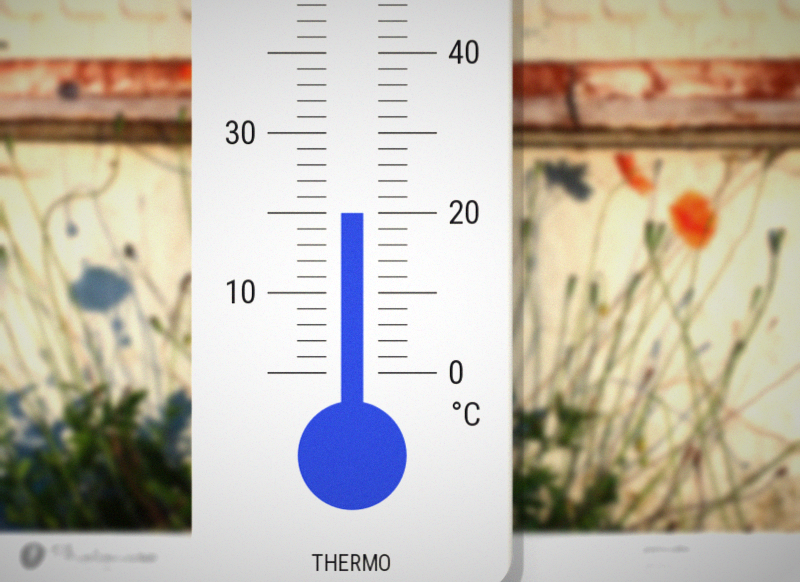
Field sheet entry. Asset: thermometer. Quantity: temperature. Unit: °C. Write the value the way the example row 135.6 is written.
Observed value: 20
